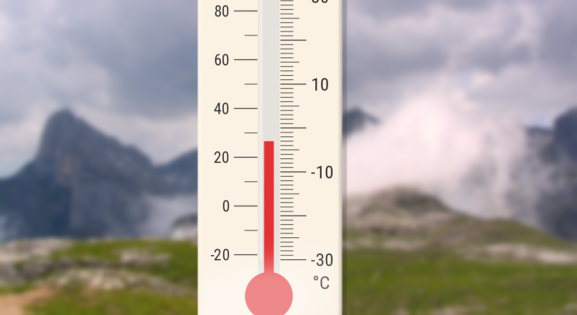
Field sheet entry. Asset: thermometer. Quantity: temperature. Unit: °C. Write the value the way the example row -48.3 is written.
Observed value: -3
